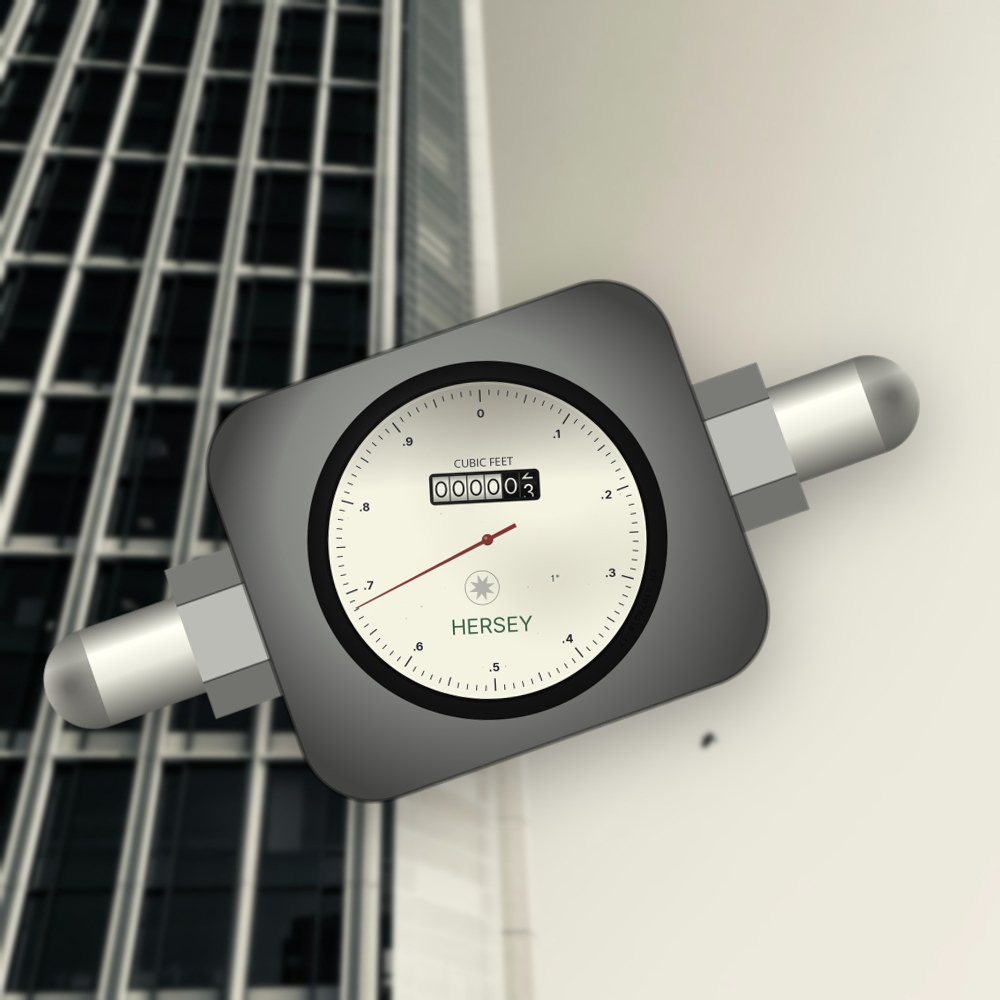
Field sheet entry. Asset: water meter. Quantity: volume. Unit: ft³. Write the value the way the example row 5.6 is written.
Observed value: 2.68
